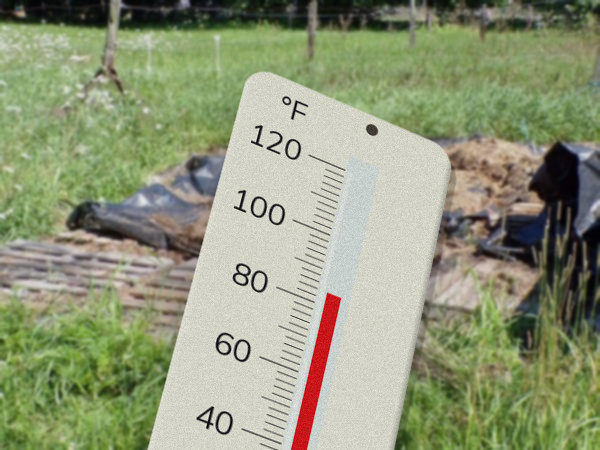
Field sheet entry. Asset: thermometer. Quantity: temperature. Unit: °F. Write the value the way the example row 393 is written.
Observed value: 84
